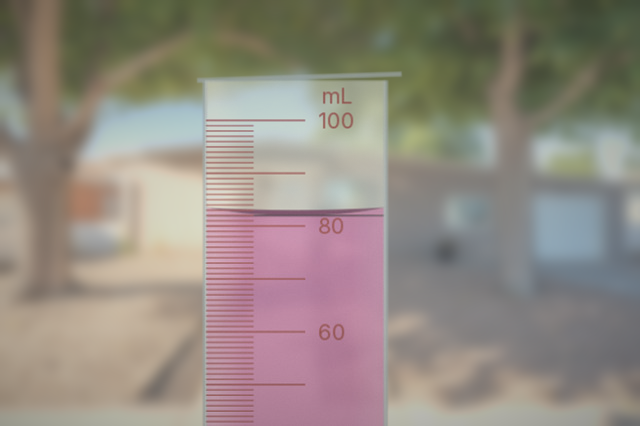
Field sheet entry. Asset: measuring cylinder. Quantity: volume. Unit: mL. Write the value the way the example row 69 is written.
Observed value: 82
